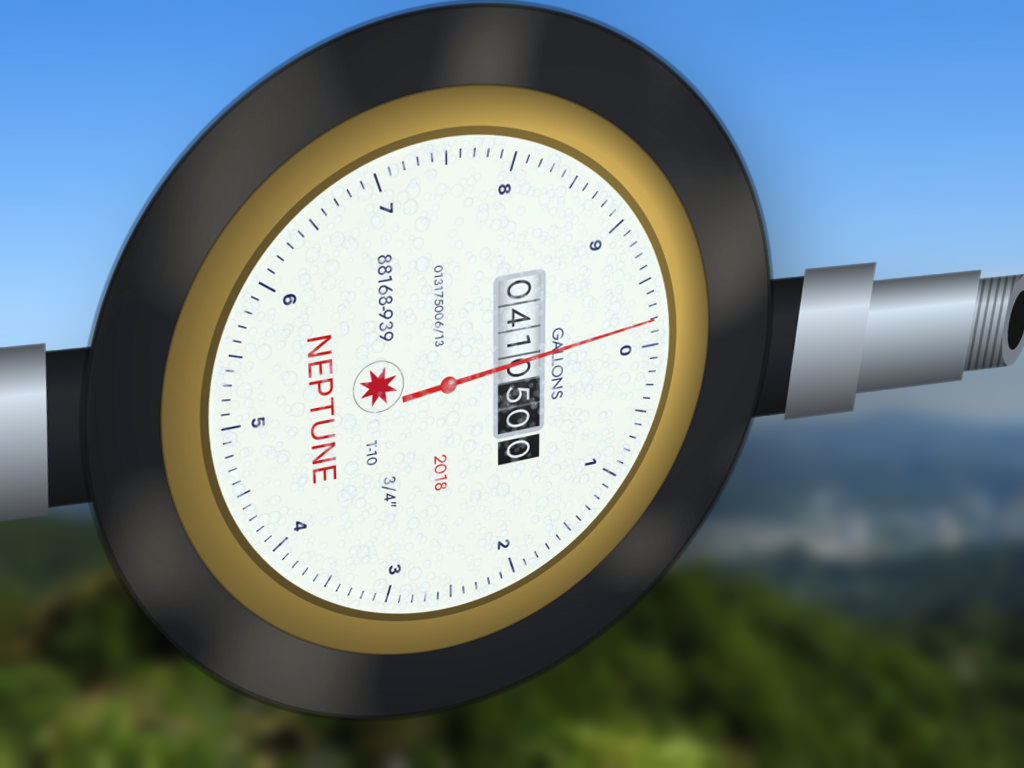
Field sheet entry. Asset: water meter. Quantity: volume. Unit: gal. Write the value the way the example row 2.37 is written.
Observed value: 410499.8
